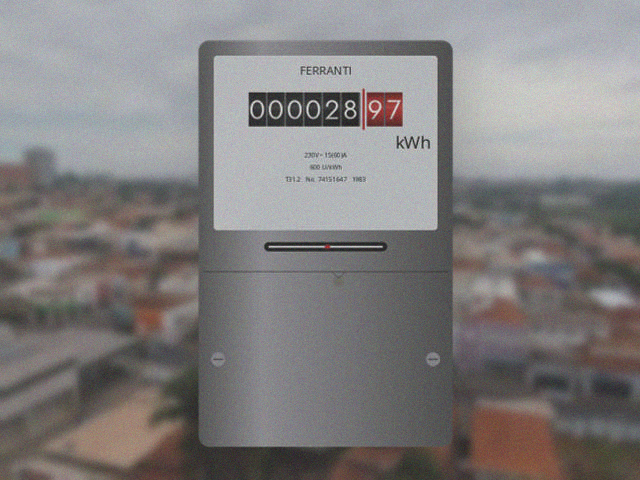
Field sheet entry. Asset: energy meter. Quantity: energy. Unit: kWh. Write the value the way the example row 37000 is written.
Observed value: 28.97
